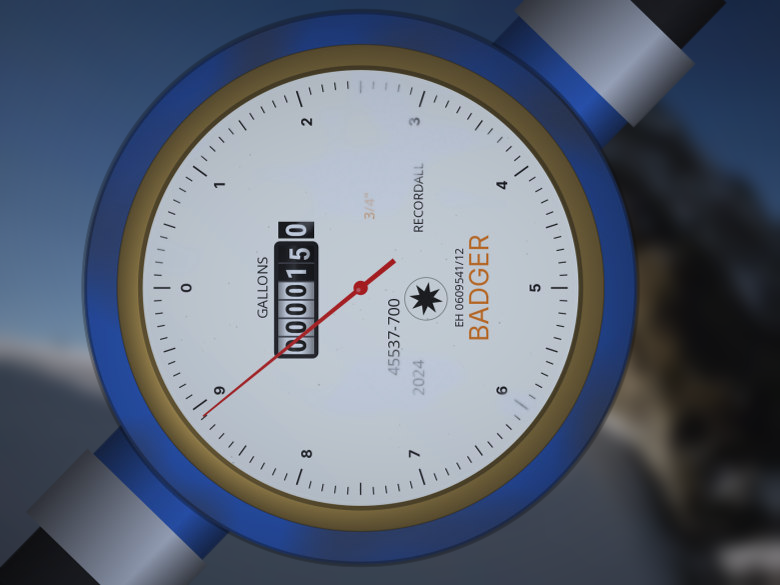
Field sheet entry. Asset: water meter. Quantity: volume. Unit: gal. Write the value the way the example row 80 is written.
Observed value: 148.9
